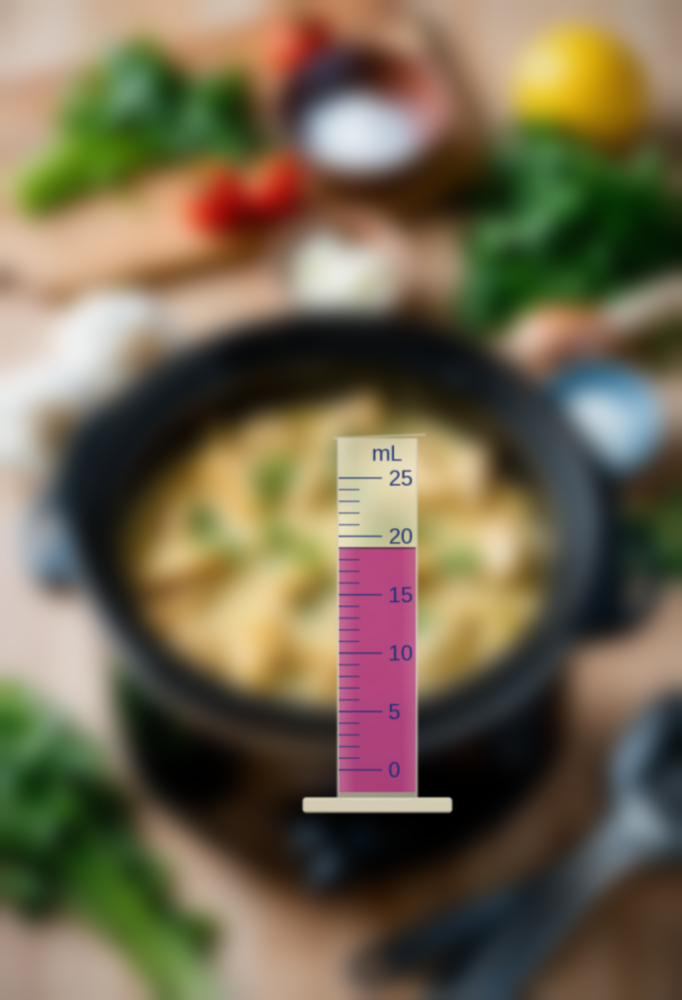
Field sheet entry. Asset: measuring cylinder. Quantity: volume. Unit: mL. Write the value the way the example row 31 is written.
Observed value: 19
